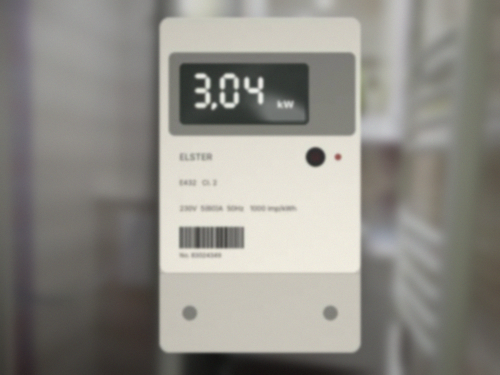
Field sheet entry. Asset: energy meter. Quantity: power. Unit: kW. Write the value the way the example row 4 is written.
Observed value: 3.04
